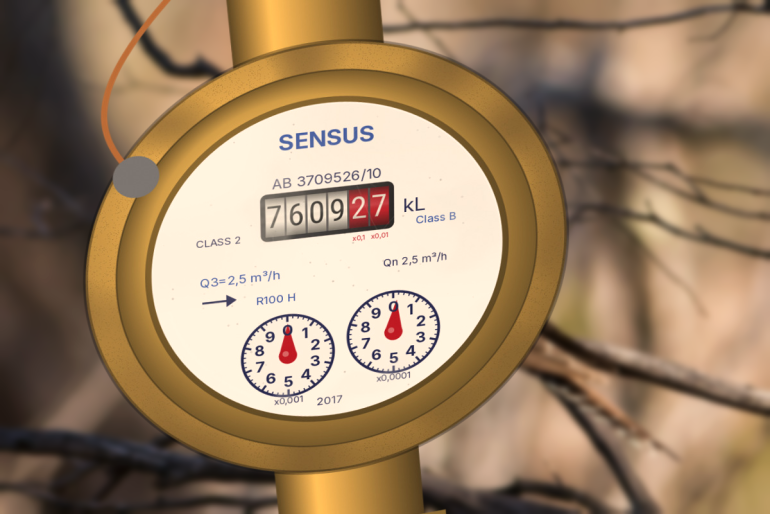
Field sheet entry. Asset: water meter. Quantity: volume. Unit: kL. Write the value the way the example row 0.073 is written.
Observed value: 7609.2700
